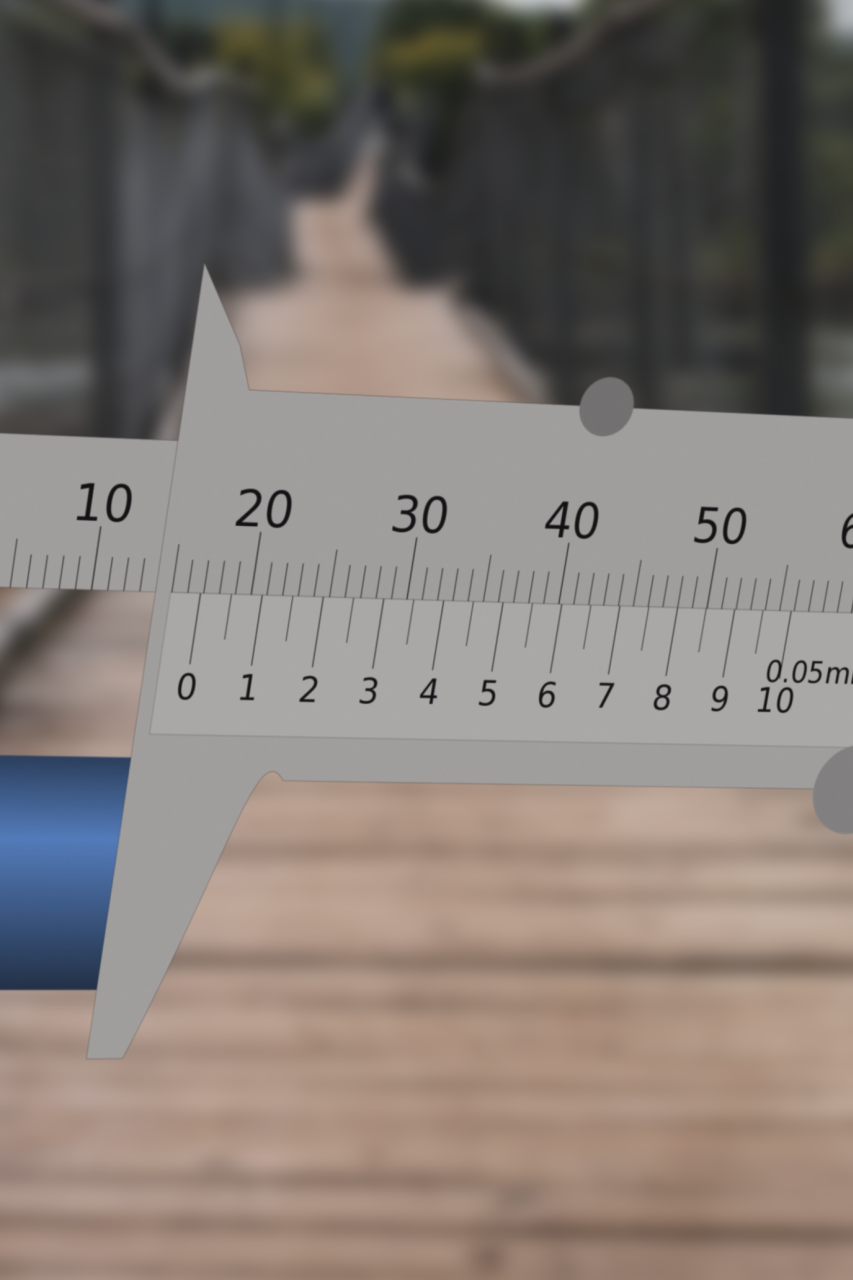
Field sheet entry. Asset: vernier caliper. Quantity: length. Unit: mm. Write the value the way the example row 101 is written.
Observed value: 16.8
